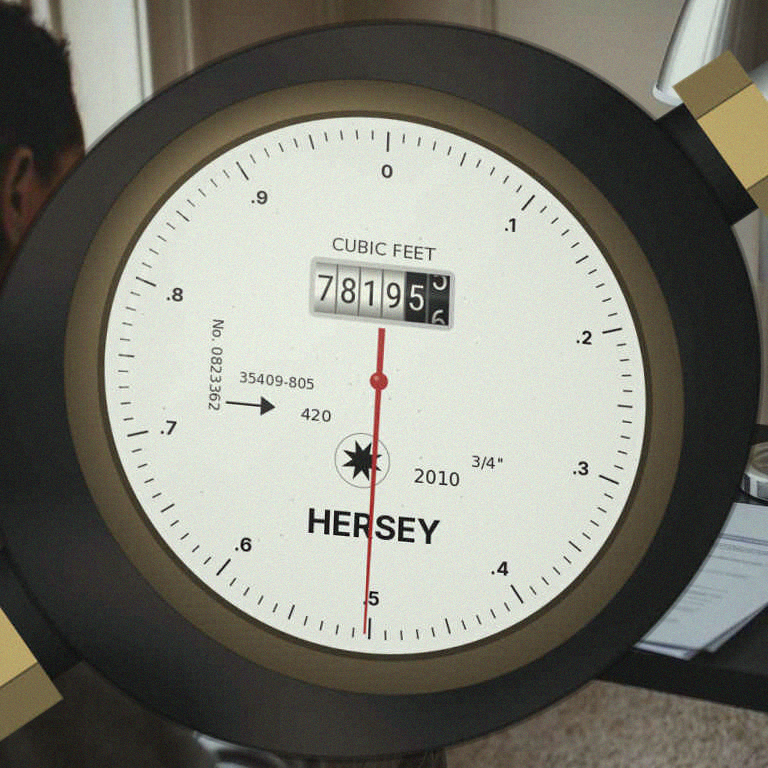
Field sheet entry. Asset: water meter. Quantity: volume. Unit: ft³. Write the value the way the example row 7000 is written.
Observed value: 781955.50
